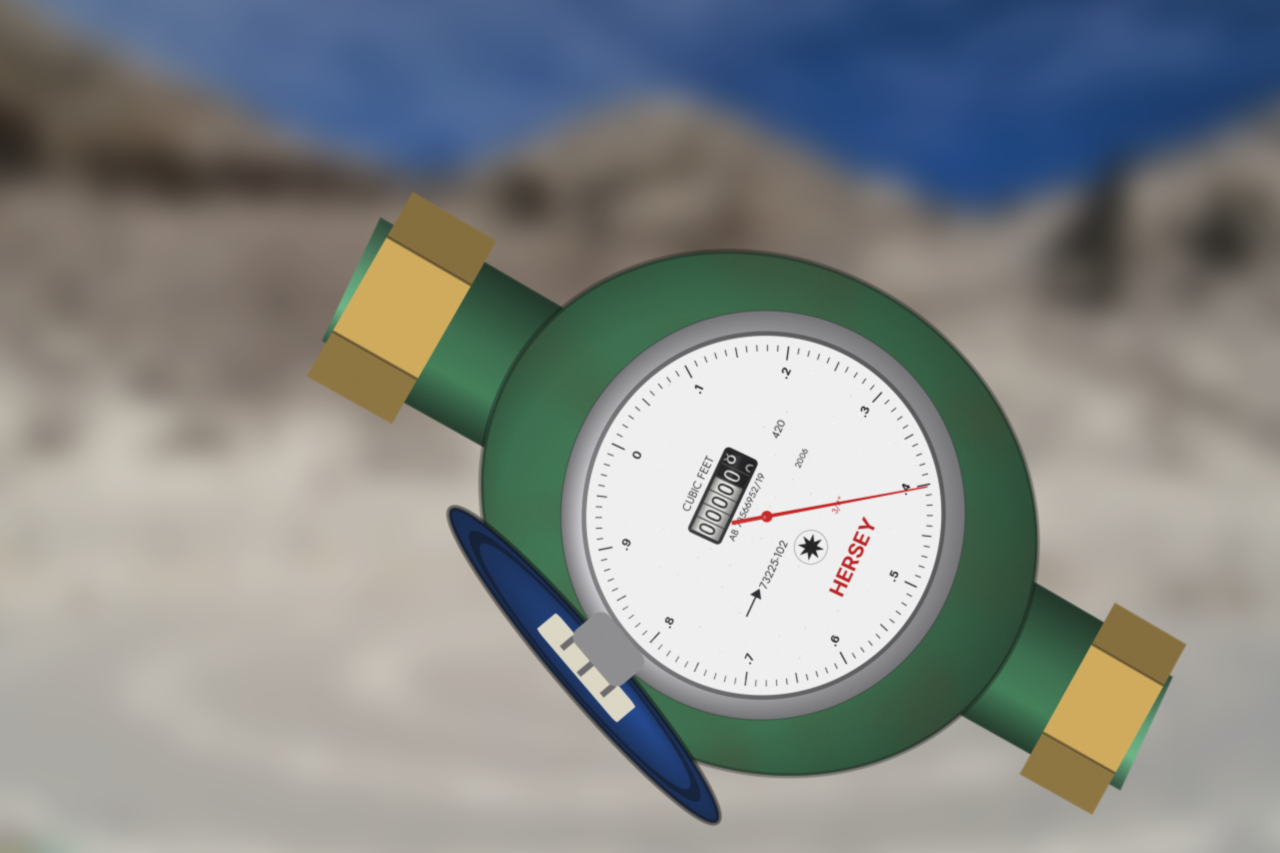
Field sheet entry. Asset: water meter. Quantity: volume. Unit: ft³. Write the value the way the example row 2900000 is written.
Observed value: 8.40
